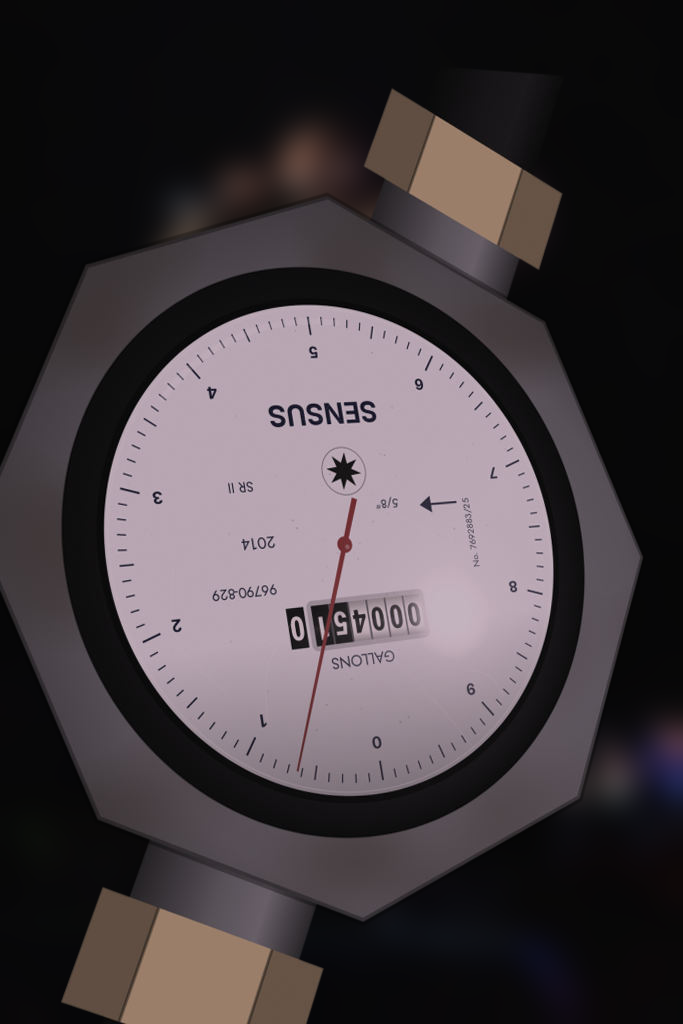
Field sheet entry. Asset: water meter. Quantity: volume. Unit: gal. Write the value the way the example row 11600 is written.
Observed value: 4510.6
